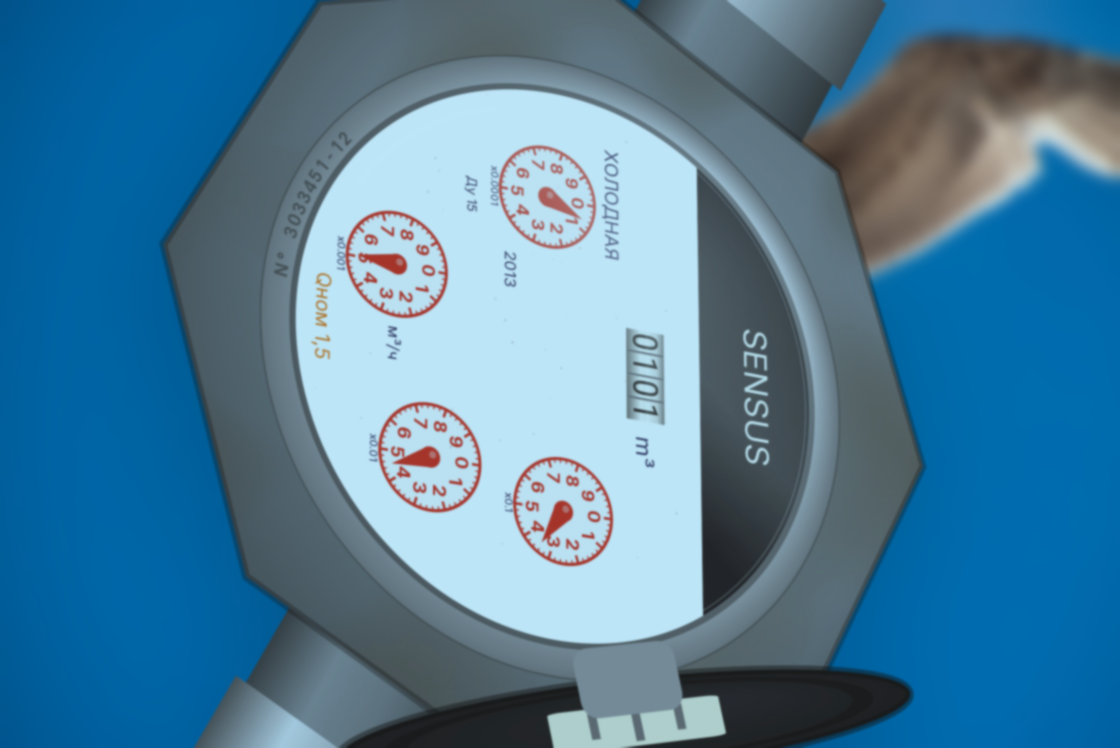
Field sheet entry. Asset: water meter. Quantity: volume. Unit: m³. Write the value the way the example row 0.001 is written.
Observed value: 101.3450
